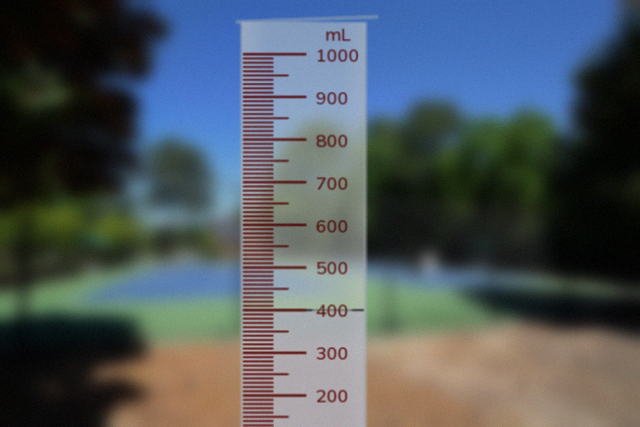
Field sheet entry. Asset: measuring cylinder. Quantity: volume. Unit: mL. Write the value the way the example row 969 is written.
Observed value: 400
